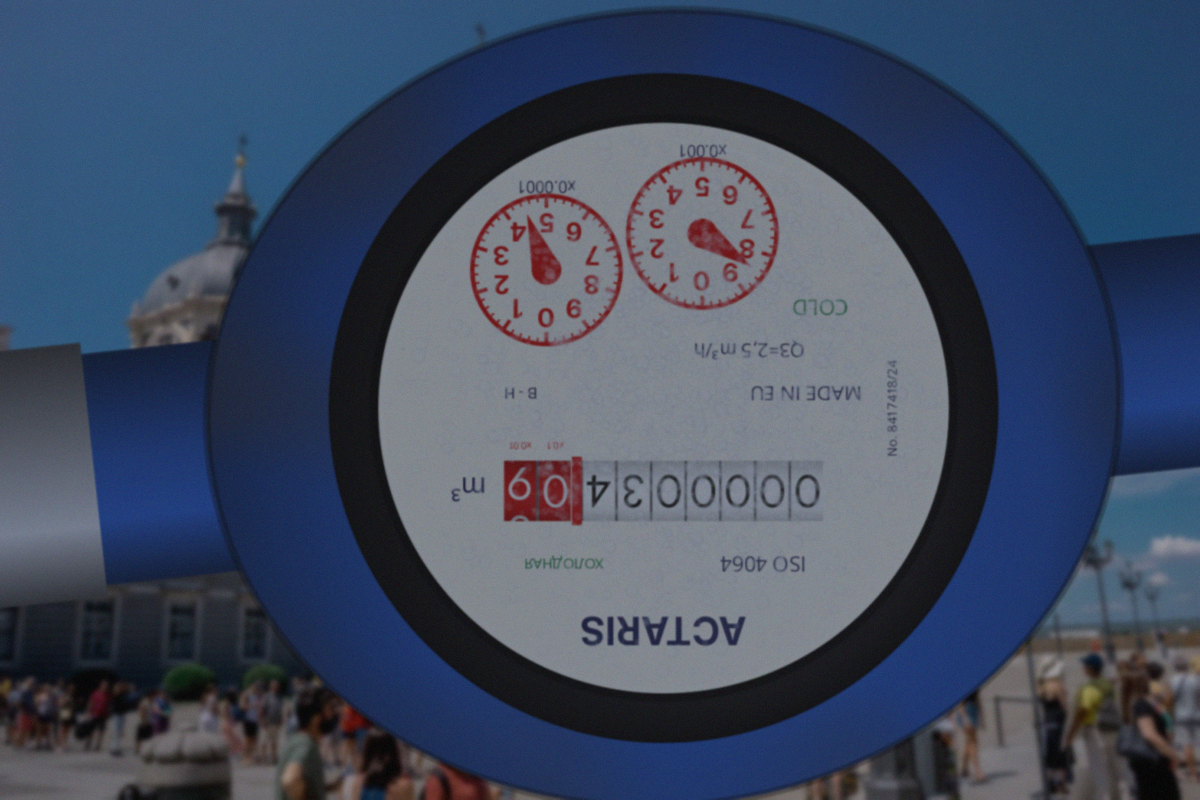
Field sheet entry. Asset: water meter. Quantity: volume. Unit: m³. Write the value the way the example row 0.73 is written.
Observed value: 34.0884
